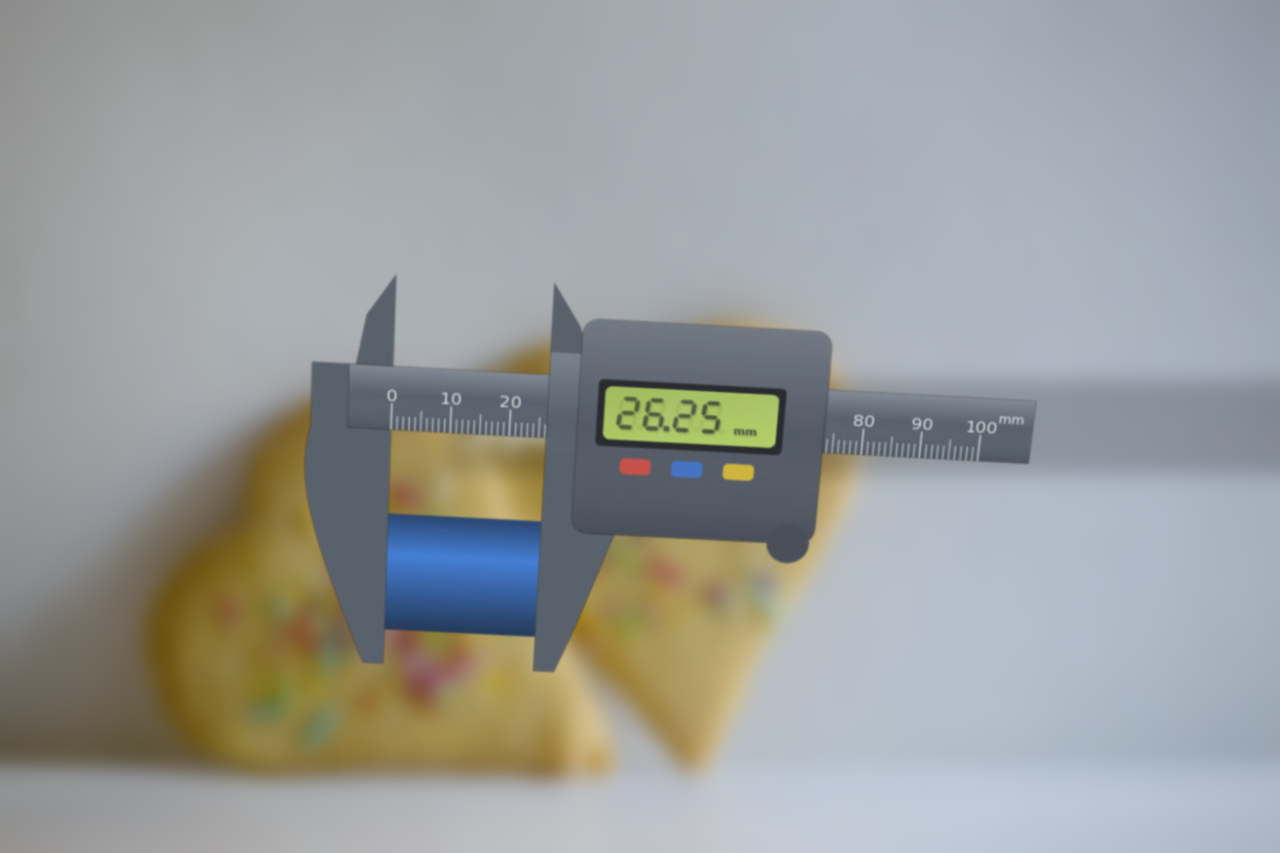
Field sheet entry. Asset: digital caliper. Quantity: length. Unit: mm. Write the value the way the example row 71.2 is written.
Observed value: 26.25
